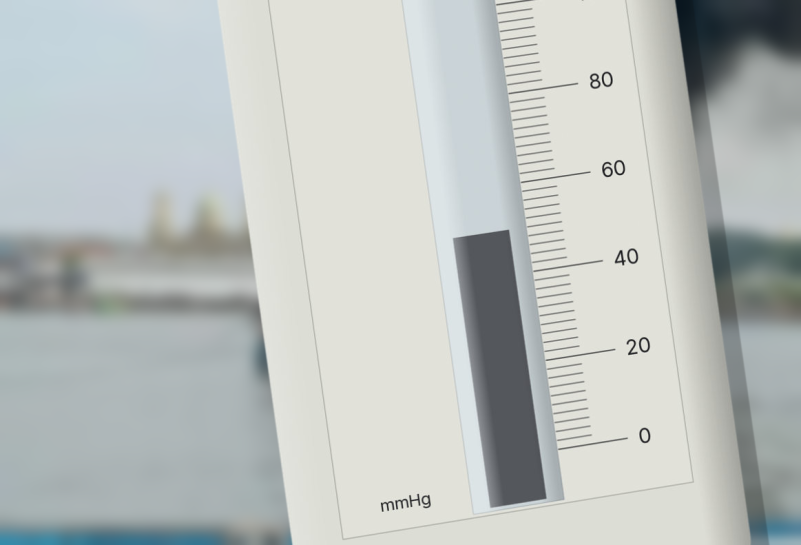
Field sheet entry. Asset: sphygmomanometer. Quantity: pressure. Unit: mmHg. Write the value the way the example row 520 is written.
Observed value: 50
